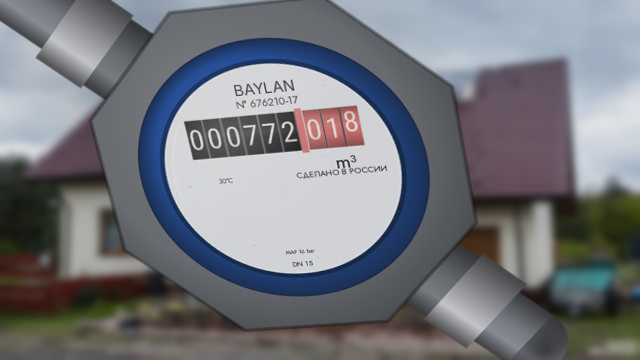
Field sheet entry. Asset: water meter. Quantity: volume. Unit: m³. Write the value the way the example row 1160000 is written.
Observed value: 772.018
